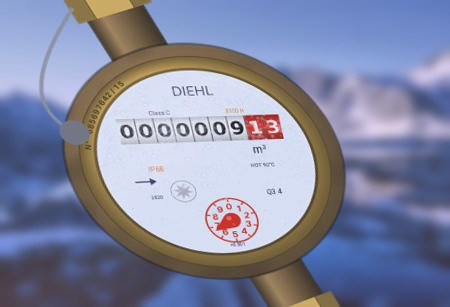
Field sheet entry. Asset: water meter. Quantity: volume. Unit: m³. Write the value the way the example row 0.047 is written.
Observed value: 9.136
